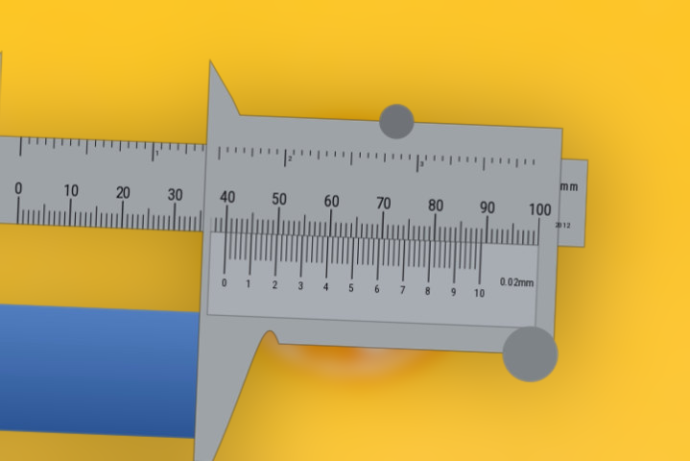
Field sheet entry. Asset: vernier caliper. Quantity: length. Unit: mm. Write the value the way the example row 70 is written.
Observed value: 40.0
